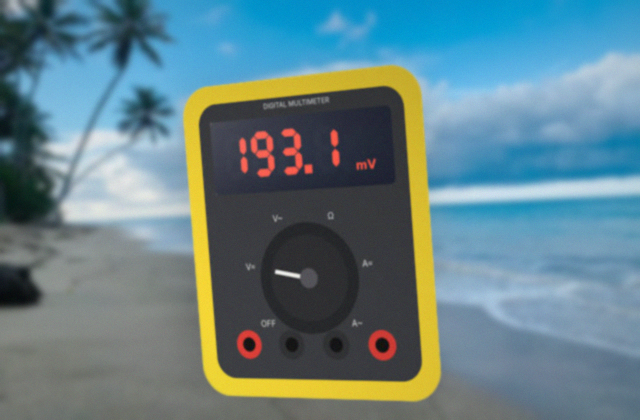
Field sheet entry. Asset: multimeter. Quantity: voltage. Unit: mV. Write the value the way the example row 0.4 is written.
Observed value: 193.1
